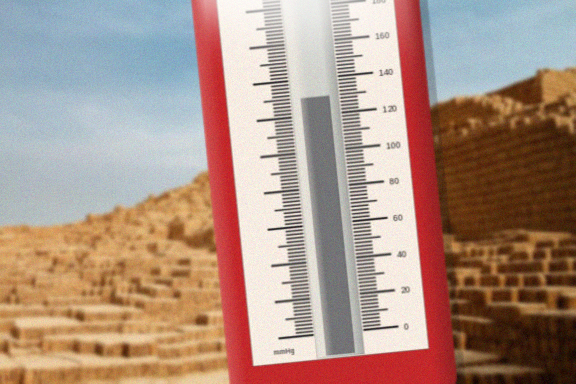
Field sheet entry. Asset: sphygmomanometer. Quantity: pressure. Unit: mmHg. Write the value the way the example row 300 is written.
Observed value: 130
